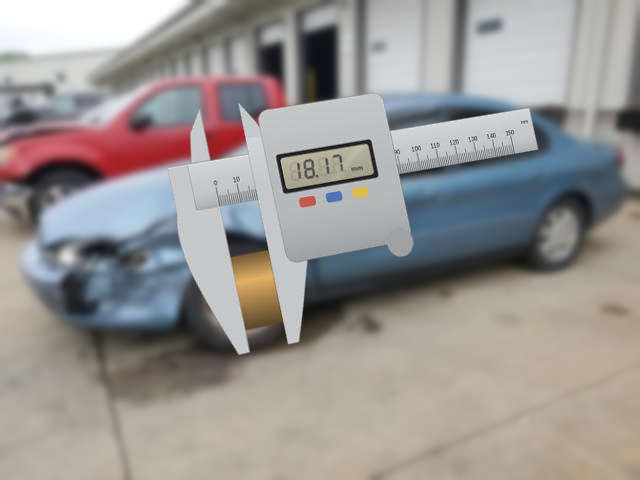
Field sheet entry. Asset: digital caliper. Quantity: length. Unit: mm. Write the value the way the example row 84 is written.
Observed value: 18.17
